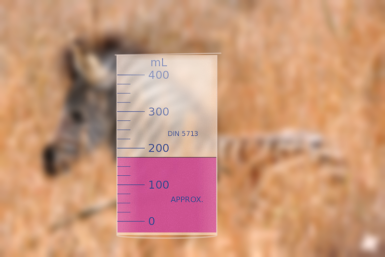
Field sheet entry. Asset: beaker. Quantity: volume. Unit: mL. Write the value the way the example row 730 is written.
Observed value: 175
